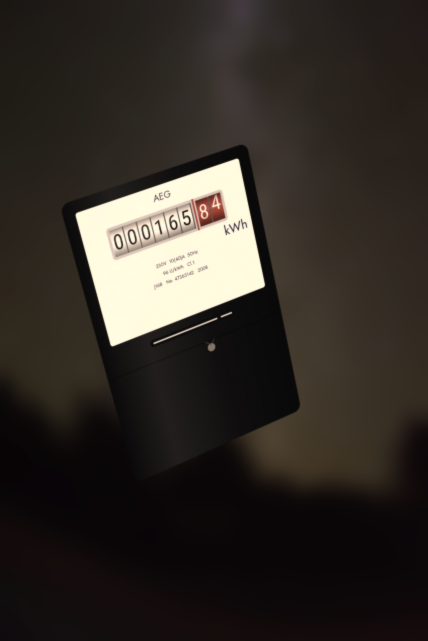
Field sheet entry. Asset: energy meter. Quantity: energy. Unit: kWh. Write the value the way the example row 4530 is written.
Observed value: 165.84
